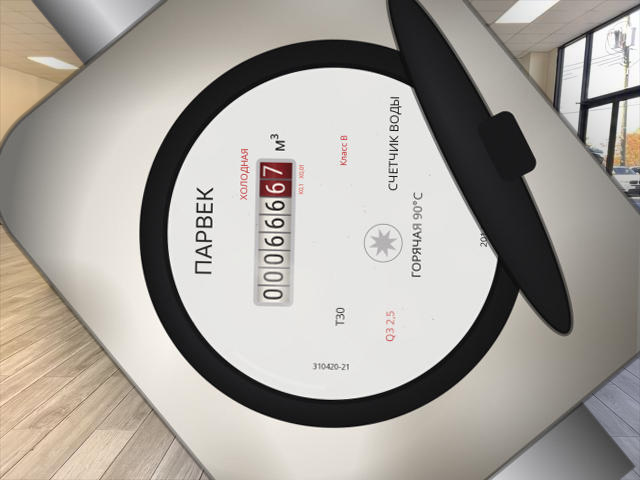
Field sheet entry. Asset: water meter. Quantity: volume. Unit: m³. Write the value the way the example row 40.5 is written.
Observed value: 666.67
